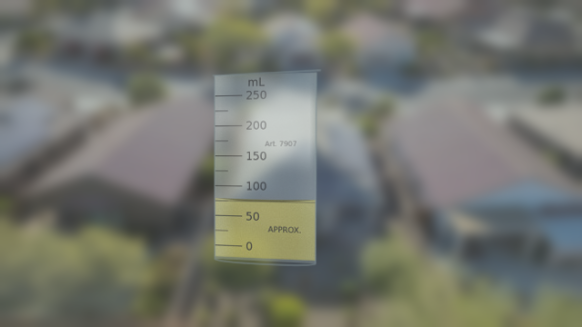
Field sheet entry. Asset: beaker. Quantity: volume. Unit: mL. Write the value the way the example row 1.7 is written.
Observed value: 75
